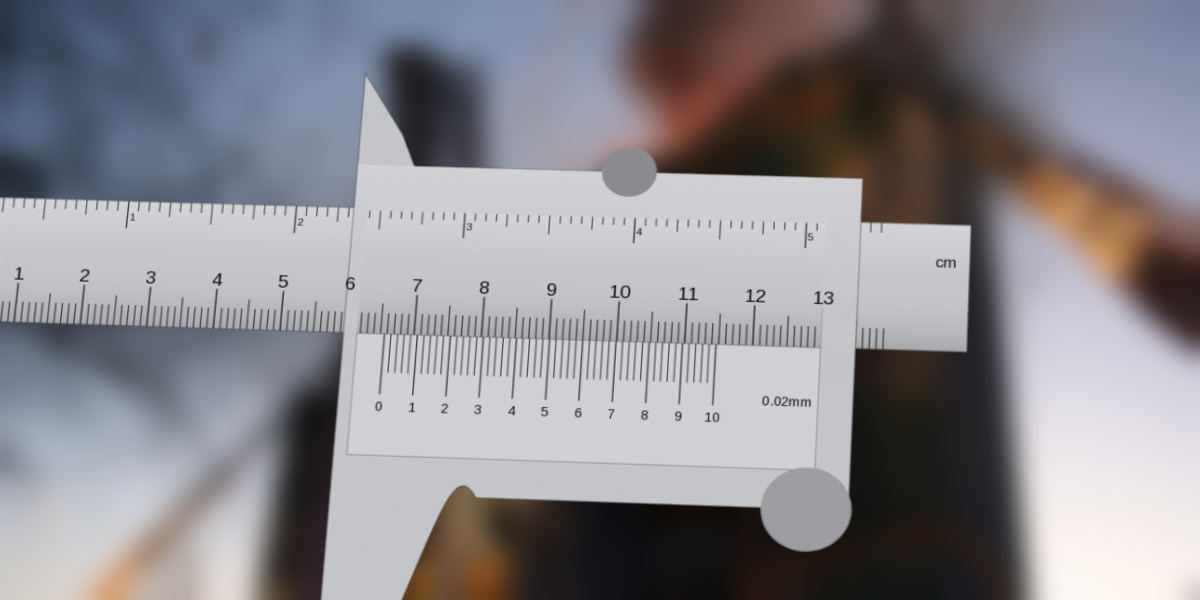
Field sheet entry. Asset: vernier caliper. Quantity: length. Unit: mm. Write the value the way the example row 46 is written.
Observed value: 65.6
